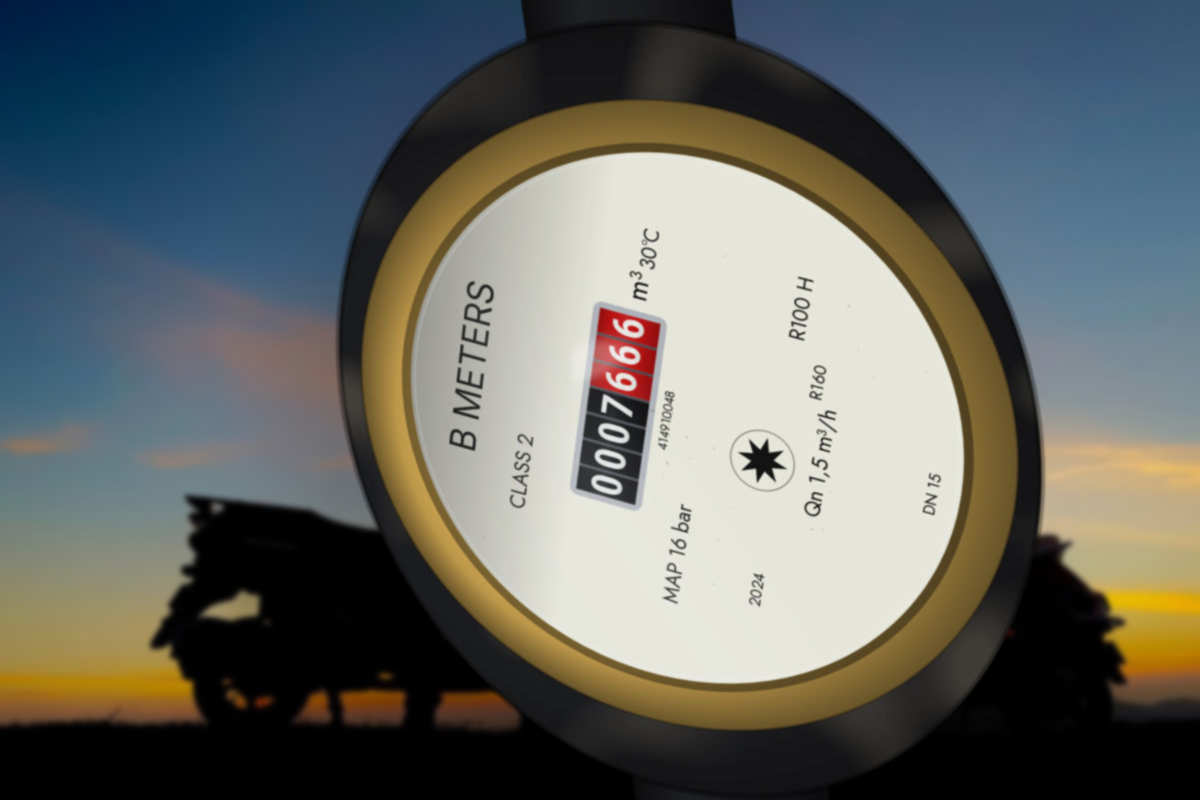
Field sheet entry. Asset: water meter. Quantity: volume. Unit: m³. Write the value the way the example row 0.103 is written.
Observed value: 7.666
